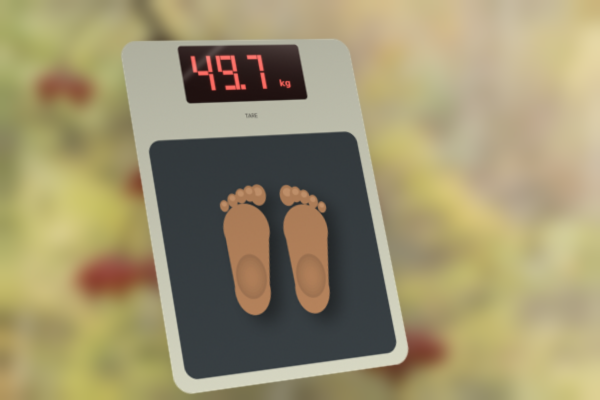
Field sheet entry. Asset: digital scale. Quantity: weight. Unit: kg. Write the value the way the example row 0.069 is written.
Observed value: 49.7
